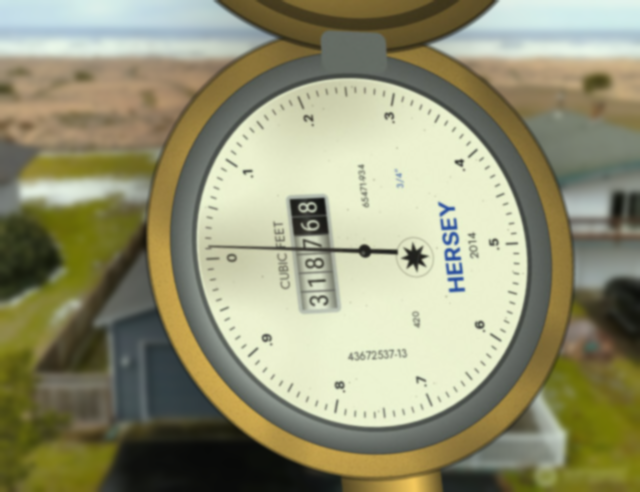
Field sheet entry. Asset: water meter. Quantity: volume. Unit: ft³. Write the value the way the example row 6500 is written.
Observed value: 318768.01
